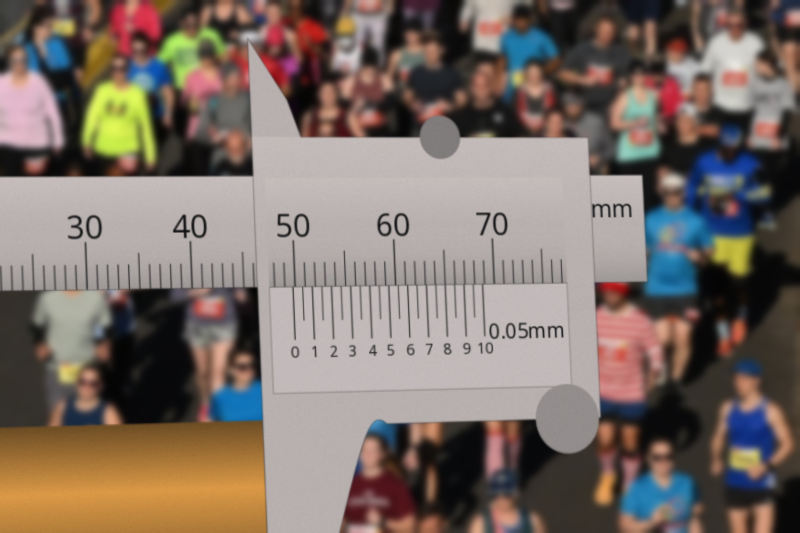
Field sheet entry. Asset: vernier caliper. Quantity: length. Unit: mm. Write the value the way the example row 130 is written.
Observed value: 49.8
